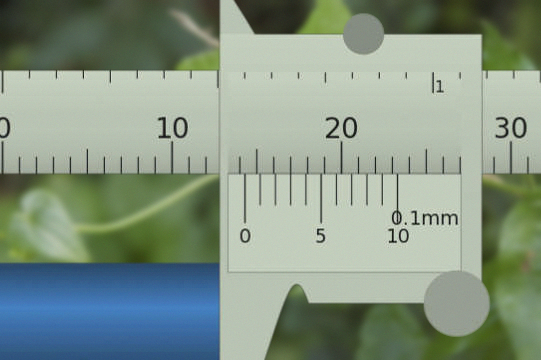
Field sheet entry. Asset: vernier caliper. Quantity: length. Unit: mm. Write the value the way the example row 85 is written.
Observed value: 14.3
